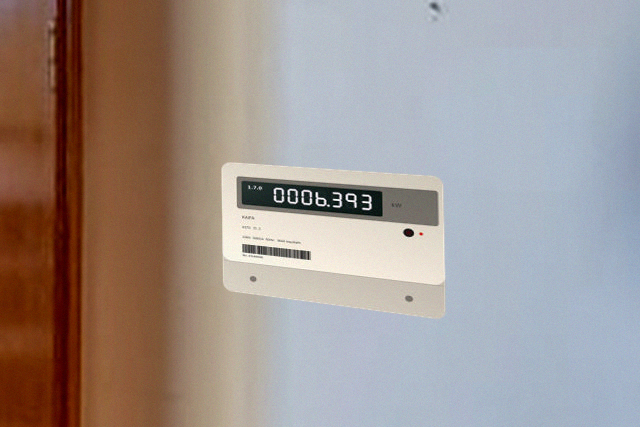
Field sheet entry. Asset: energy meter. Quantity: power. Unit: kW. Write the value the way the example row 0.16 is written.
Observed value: 6.393
